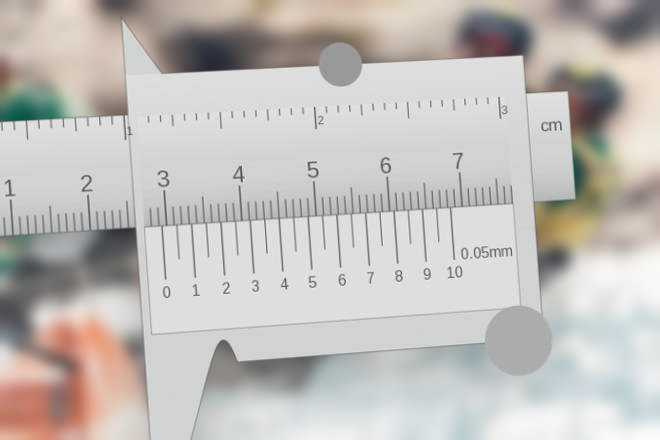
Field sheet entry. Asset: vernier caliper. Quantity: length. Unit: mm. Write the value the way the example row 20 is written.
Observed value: 29.4
